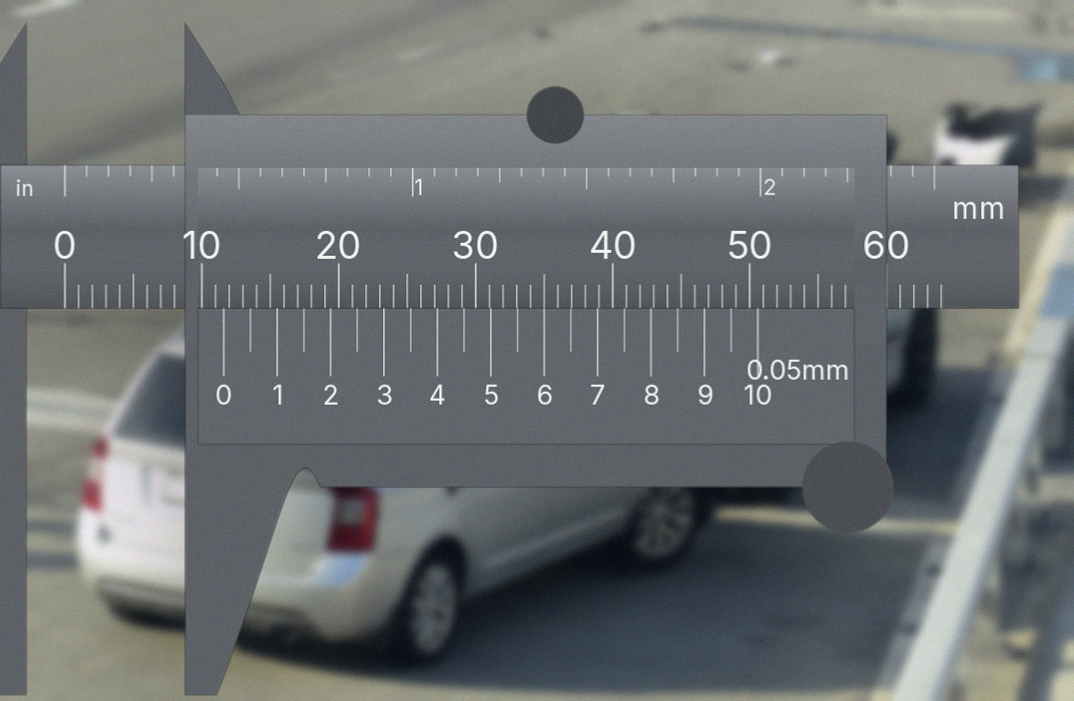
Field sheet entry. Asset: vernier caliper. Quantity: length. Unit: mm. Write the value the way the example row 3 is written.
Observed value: 11.6
